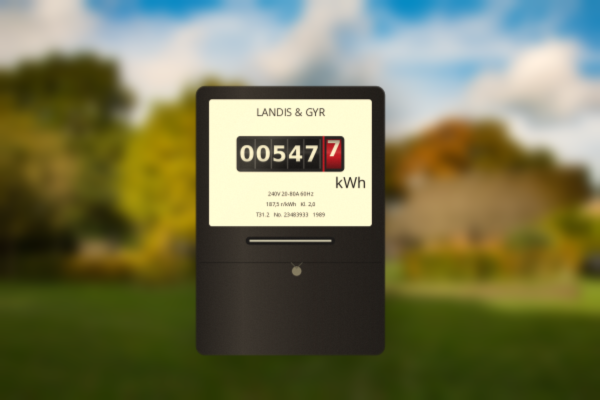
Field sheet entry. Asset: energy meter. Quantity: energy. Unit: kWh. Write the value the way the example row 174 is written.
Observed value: 547.7
